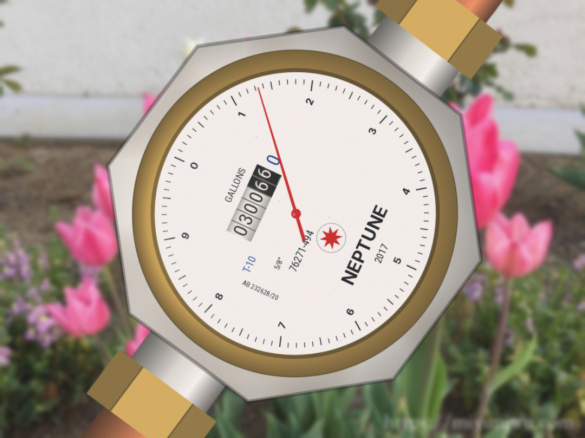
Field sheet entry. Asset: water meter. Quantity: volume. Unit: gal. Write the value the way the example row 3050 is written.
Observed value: 300661.3
